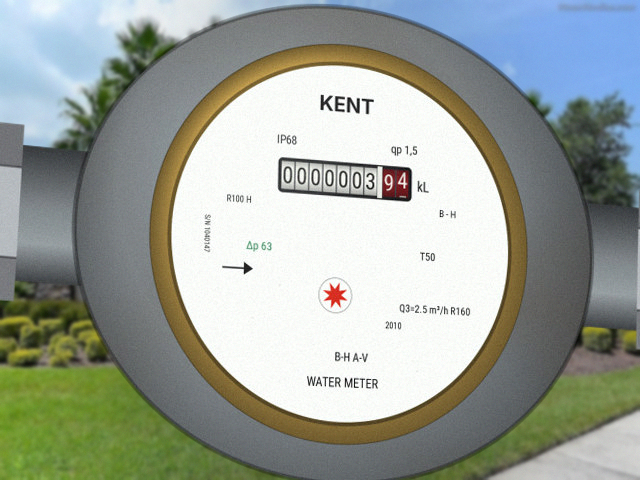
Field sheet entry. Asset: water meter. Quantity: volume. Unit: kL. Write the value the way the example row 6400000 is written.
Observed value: 3.94
